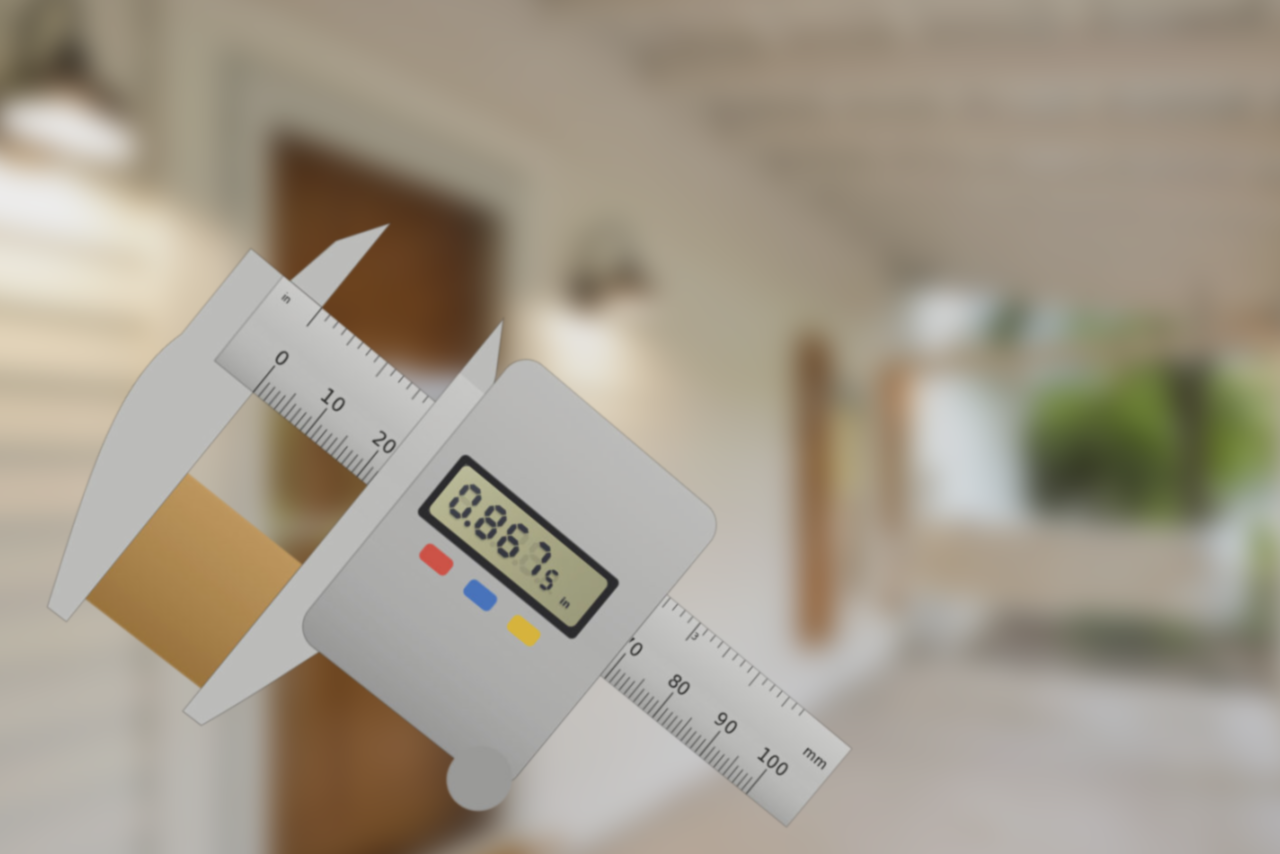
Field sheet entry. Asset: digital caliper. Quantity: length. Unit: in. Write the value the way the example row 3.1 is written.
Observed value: 0.8675
